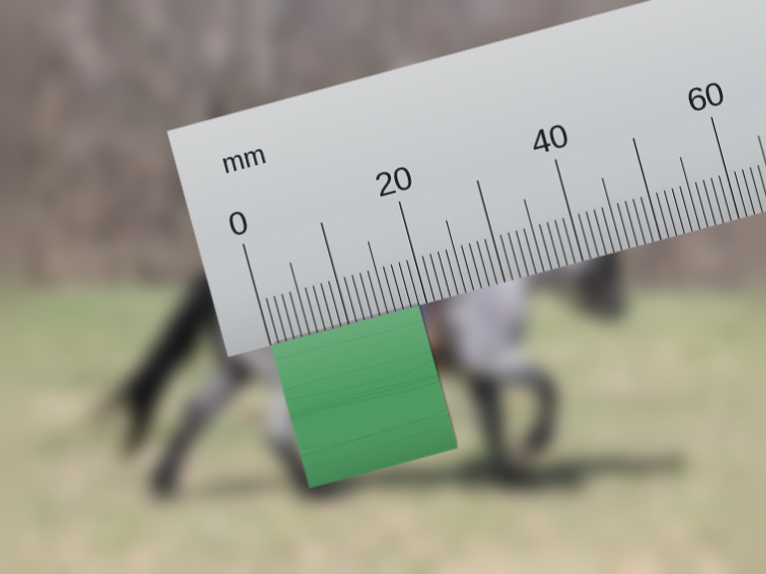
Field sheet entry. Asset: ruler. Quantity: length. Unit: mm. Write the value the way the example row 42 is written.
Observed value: 19
